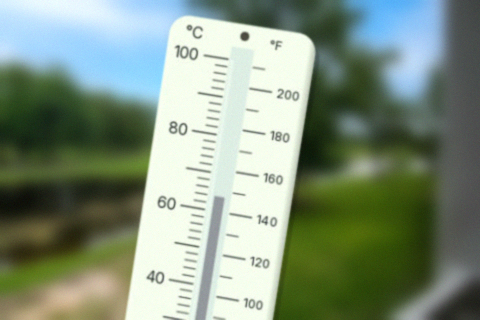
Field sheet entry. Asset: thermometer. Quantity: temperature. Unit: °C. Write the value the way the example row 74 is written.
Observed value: 64
